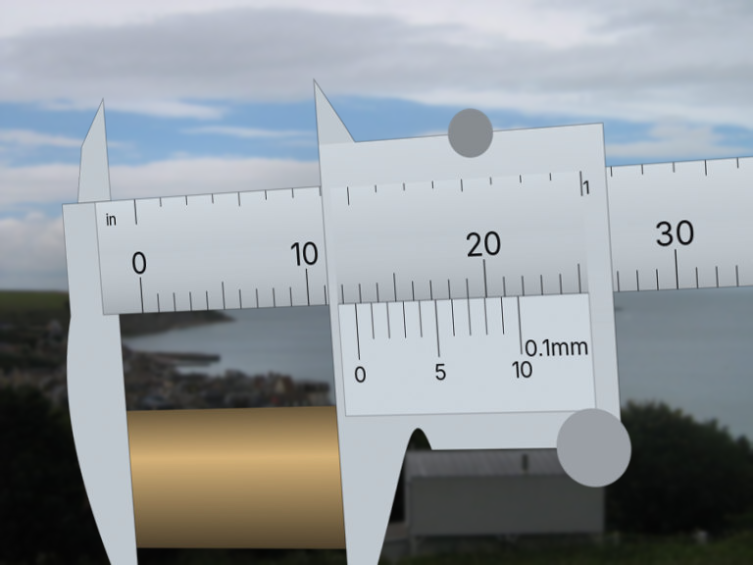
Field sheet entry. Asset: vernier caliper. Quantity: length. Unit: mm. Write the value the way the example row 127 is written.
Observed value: 12.7
